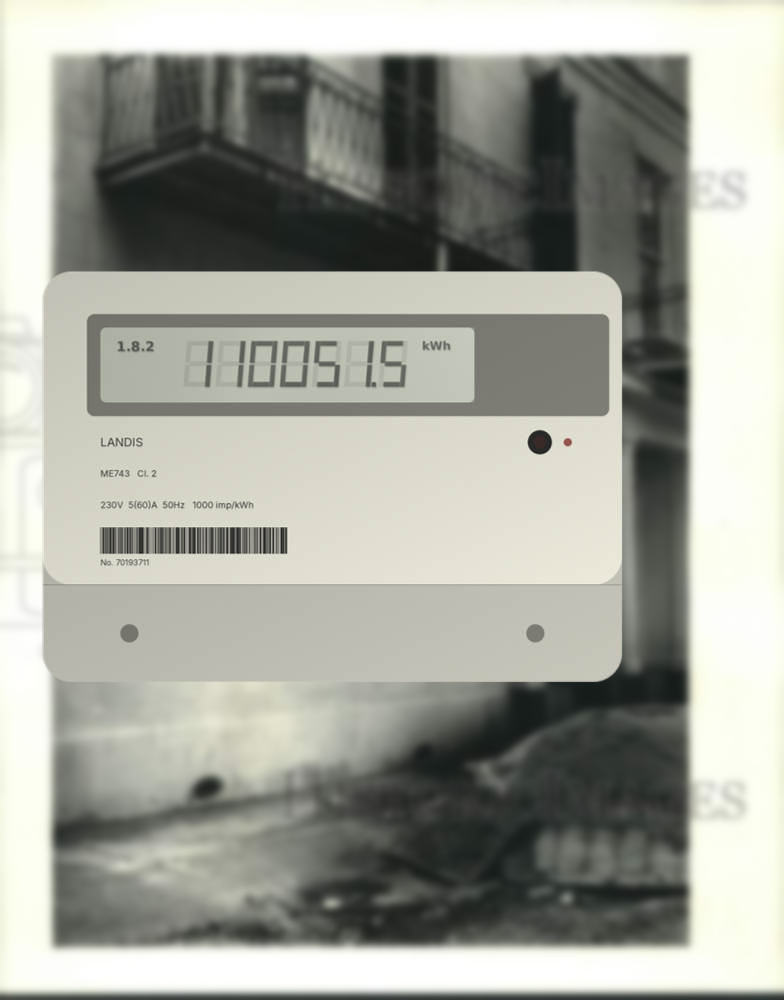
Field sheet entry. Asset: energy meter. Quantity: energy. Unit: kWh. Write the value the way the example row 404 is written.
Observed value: 110051.5
